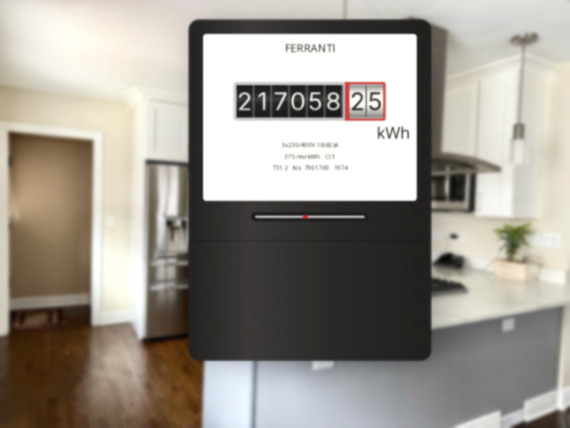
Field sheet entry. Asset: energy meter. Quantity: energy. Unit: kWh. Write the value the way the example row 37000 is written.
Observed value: 217058.25
